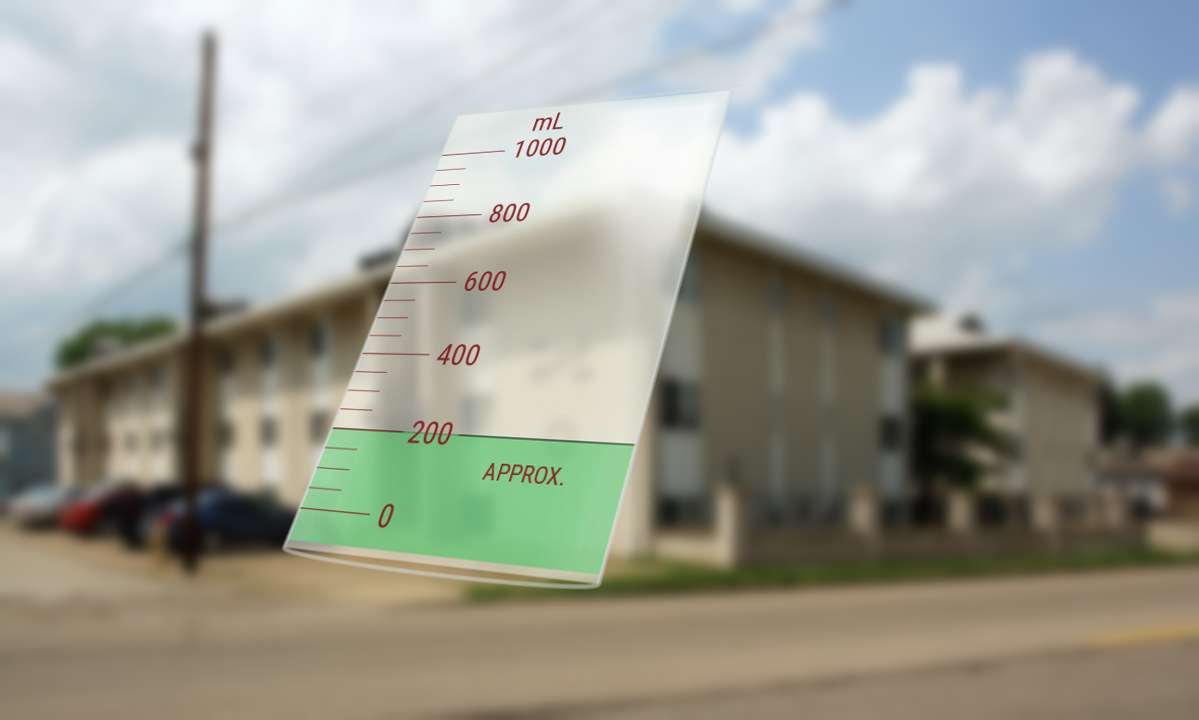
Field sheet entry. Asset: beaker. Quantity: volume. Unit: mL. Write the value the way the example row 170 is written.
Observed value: 200
